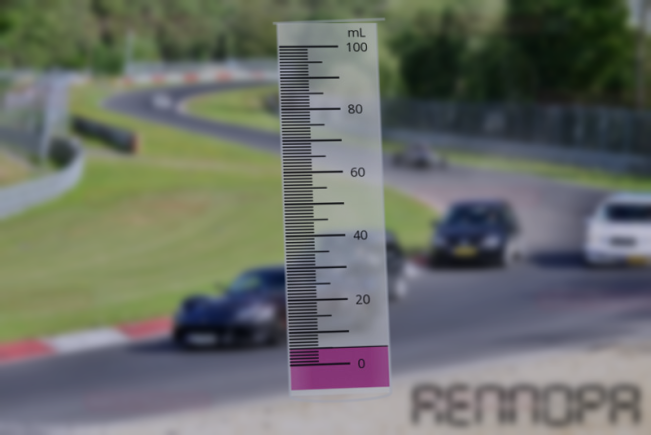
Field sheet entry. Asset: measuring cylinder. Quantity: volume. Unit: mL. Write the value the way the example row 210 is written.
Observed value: 5
